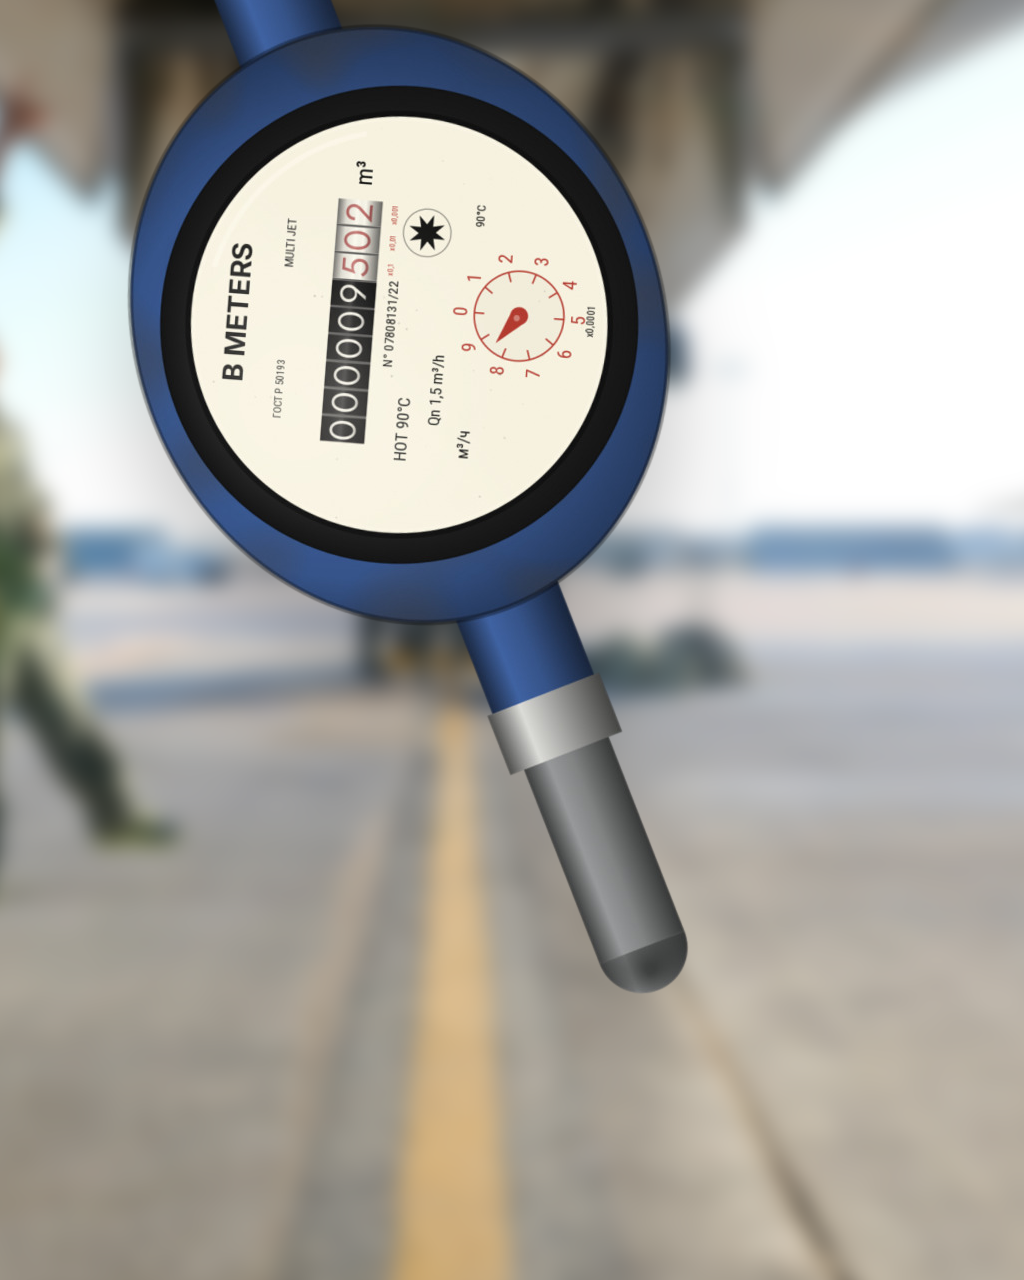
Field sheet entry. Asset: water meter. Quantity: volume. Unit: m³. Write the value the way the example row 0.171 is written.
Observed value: 9.5028
